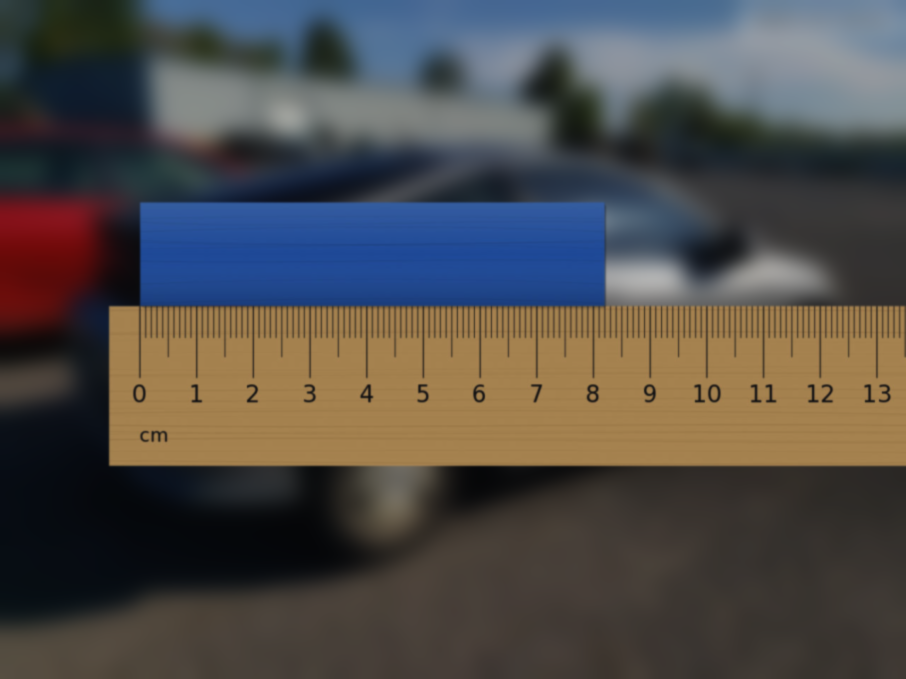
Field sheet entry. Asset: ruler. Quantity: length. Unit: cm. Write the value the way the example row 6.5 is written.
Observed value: 8.2
